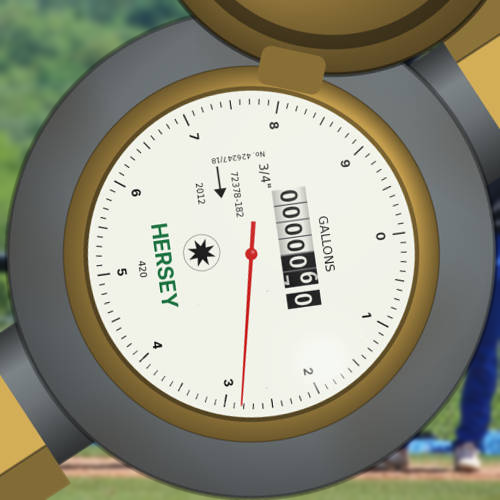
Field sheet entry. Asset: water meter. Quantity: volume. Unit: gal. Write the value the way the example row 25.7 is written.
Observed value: 62.8
